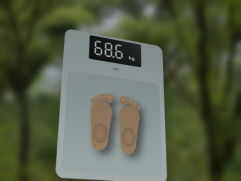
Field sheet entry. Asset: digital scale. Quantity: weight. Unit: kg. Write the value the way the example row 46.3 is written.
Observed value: 68.6
